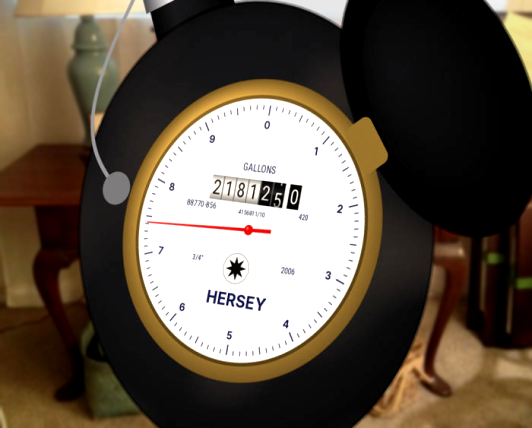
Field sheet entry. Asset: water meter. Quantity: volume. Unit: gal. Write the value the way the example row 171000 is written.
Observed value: 2181247.4
